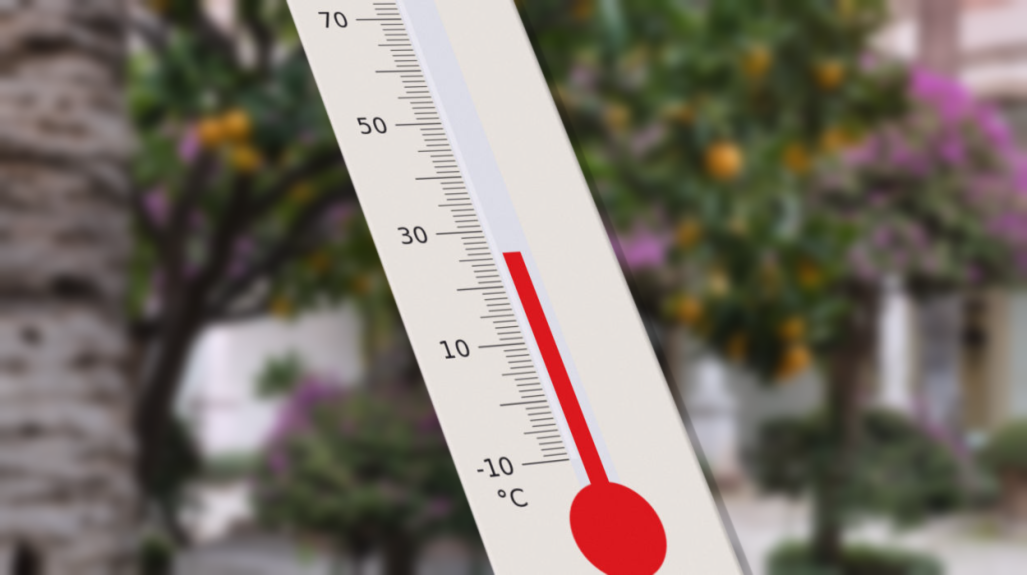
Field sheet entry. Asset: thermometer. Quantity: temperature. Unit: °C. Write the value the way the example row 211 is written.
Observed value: 26
